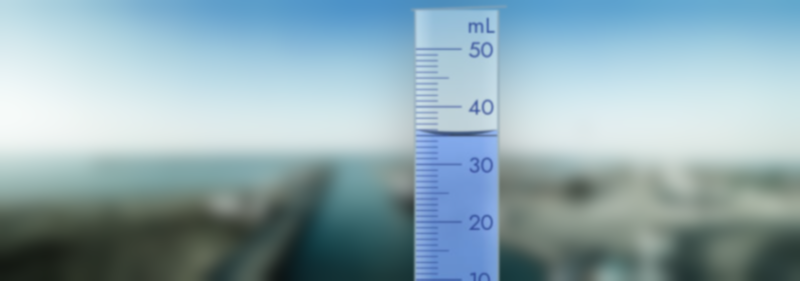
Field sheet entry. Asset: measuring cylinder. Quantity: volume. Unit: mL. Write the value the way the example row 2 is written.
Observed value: 35
